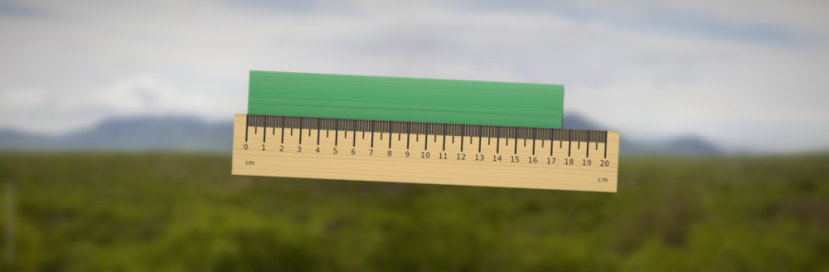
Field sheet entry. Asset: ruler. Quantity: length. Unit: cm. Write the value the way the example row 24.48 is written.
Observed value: 17.5
